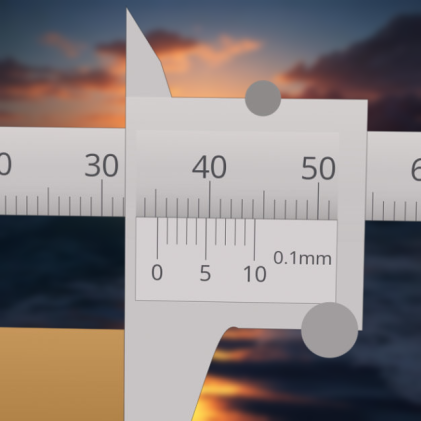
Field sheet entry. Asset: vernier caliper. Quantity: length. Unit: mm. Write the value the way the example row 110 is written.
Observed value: 35.2
